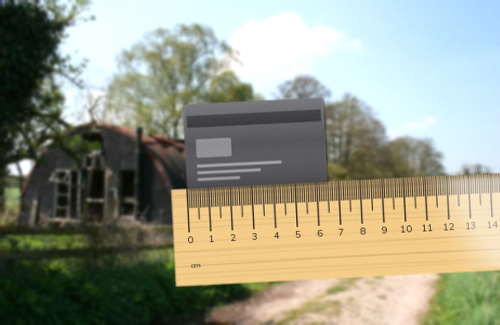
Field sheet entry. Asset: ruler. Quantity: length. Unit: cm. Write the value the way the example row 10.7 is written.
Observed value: 6.5
